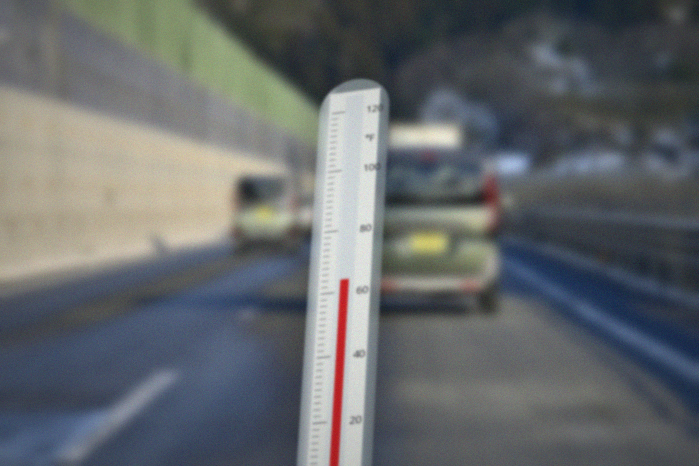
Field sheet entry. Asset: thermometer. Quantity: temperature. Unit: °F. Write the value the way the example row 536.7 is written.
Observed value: 64
